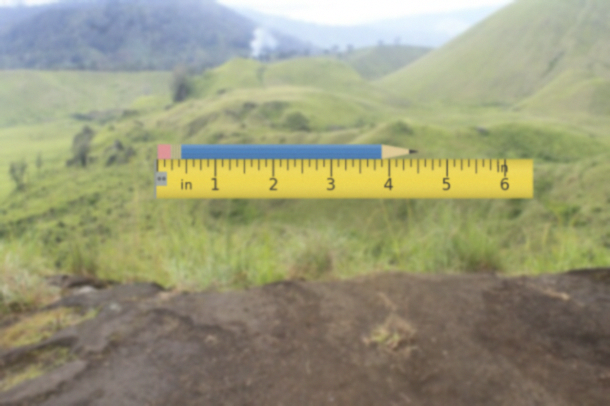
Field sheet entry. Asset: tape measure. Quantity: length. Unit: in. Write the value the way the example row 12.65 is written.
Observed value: 4.5
